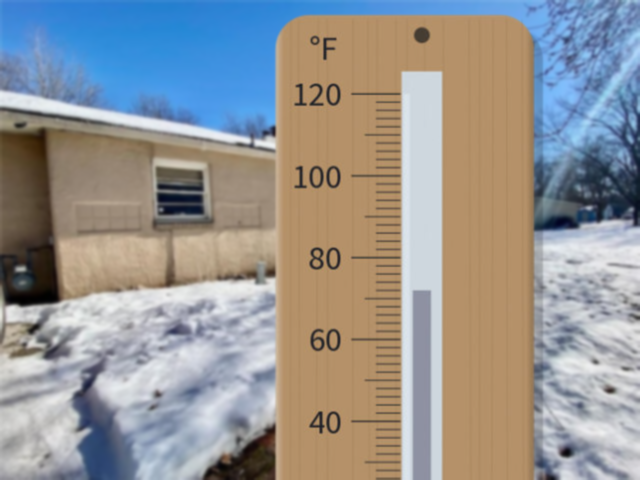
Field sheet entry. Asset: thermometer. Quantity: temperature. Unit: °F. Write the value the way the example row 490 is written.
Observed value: 72
